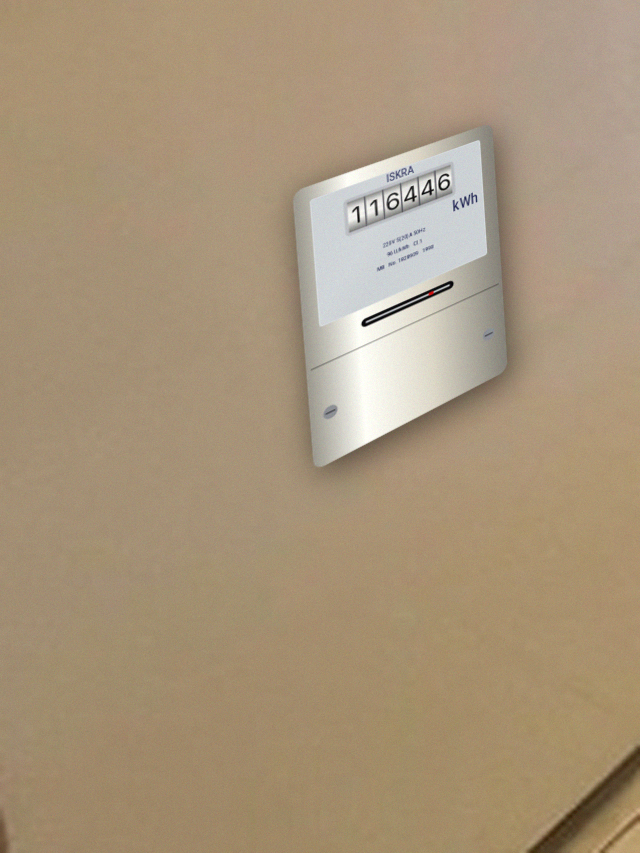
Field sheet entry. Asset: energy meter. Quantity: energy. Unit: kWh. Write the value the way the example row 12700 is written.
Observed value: 116446
